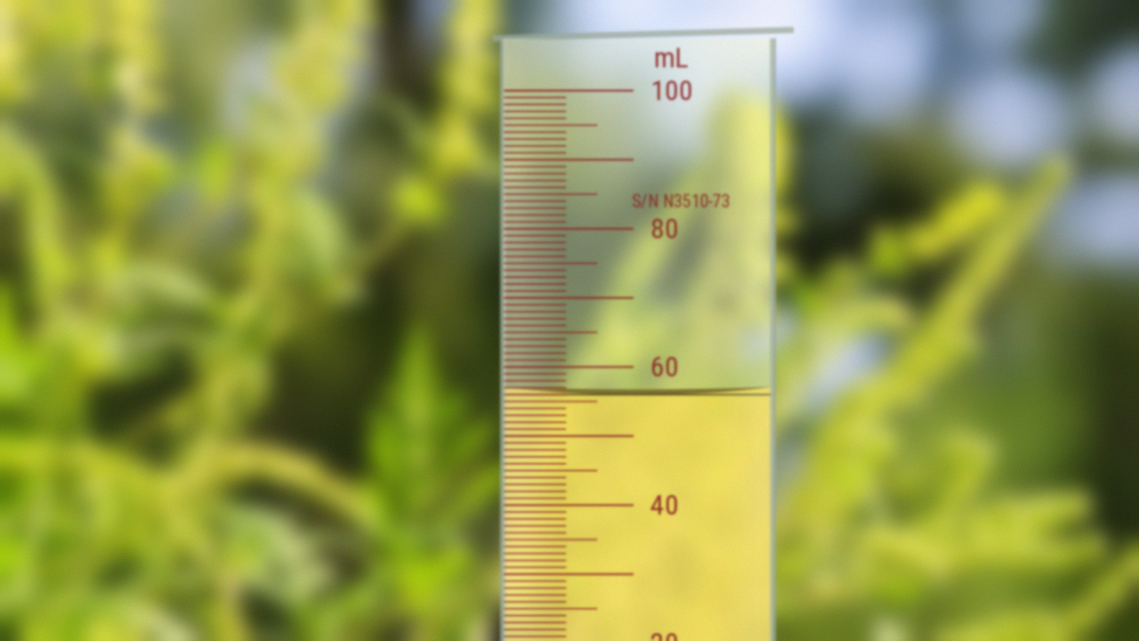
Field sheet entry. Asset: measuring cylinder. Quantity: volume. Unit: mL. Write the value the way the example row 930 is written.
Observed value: 56
